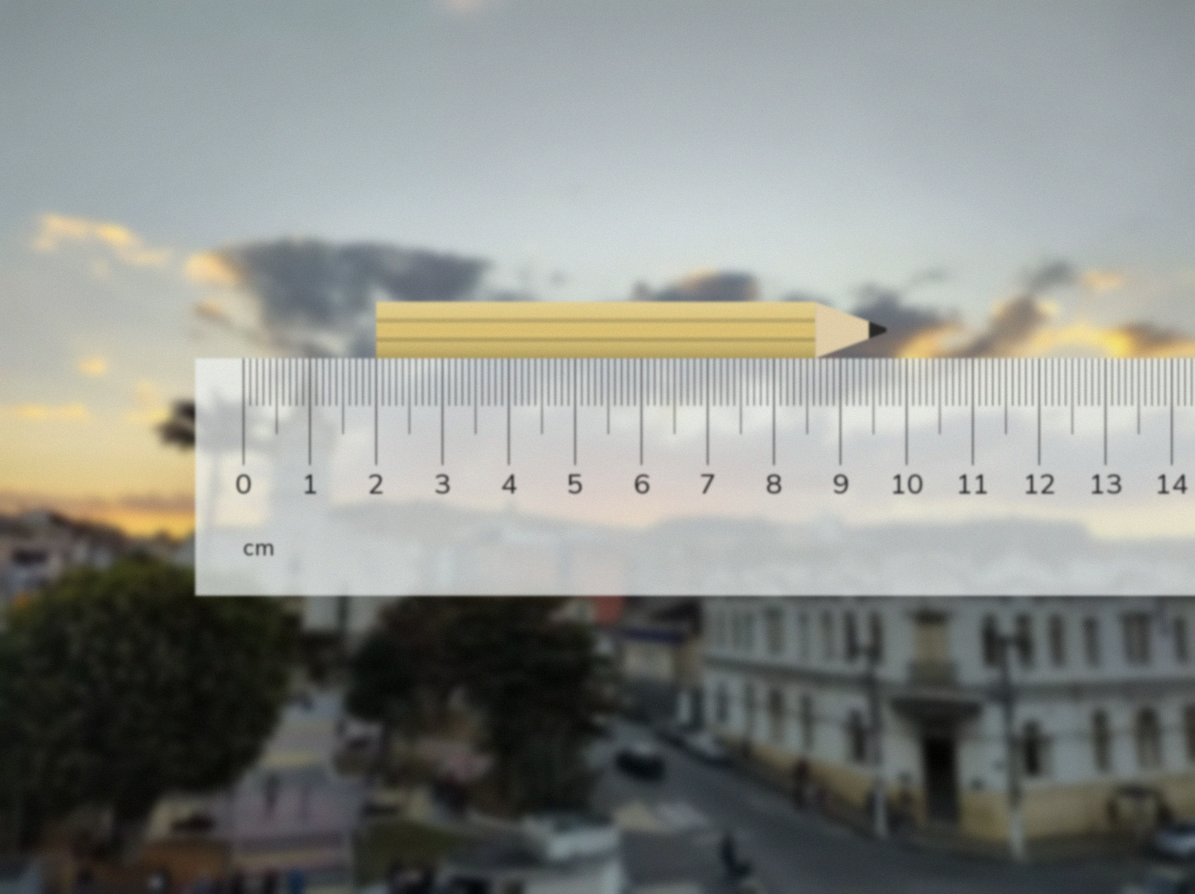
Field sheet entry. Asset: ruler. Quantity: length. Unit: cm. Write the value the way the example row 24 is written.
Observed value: 7.7
